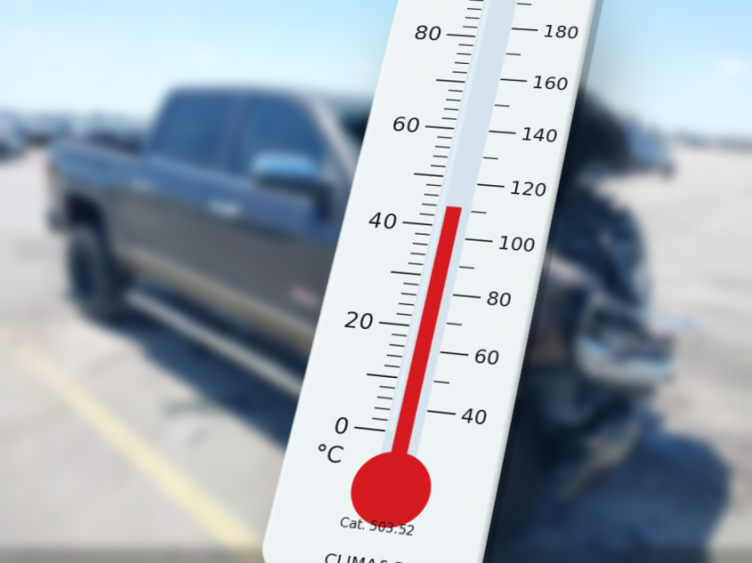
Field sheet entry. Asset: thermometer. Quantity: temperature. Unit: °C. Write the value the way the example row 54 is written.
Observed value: 44
